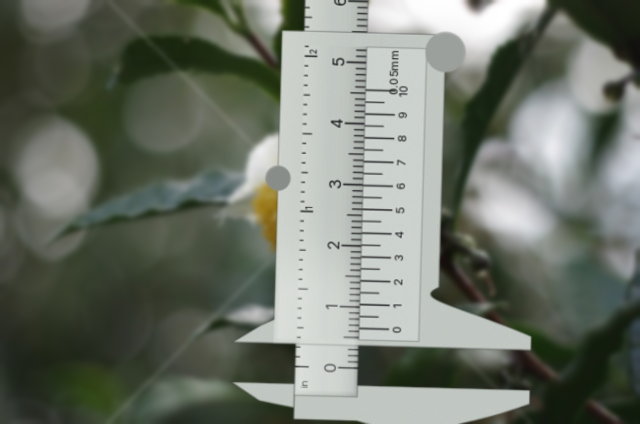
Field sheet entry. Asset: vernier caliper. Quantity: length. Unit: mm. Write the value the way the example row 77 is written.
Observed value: 6.5
